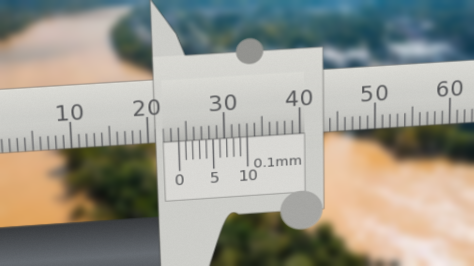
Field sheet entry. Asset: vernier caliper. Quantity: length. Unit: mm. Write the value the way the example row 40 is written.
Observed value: 24.0
